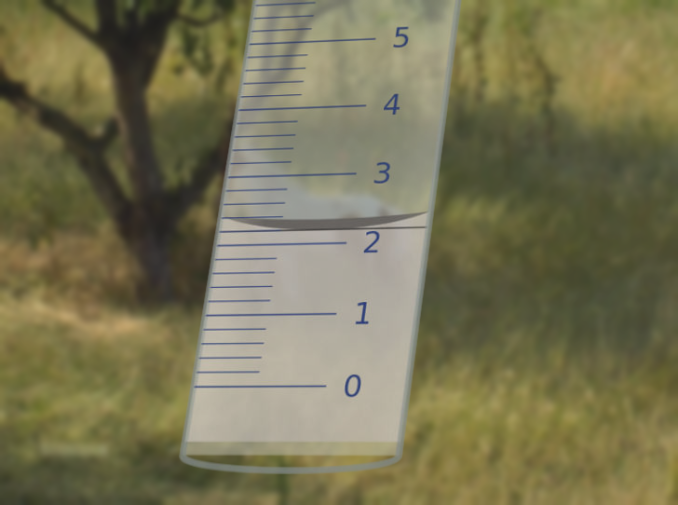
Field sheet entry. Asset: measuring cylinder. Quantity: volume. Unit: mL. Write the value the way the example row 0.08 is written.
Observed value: 2.2
